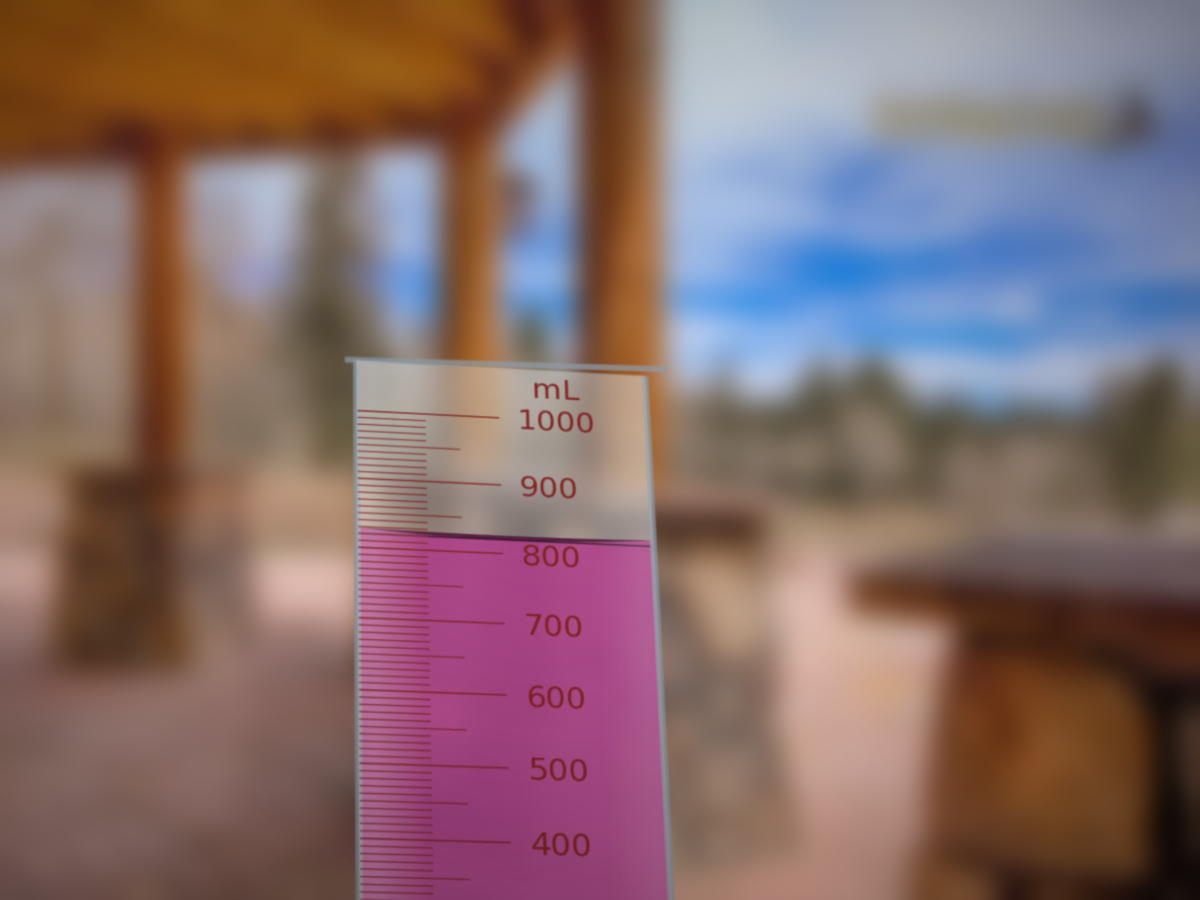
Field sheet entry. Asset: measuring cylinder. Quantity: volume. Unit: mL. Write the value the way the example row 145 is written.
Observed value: 820
